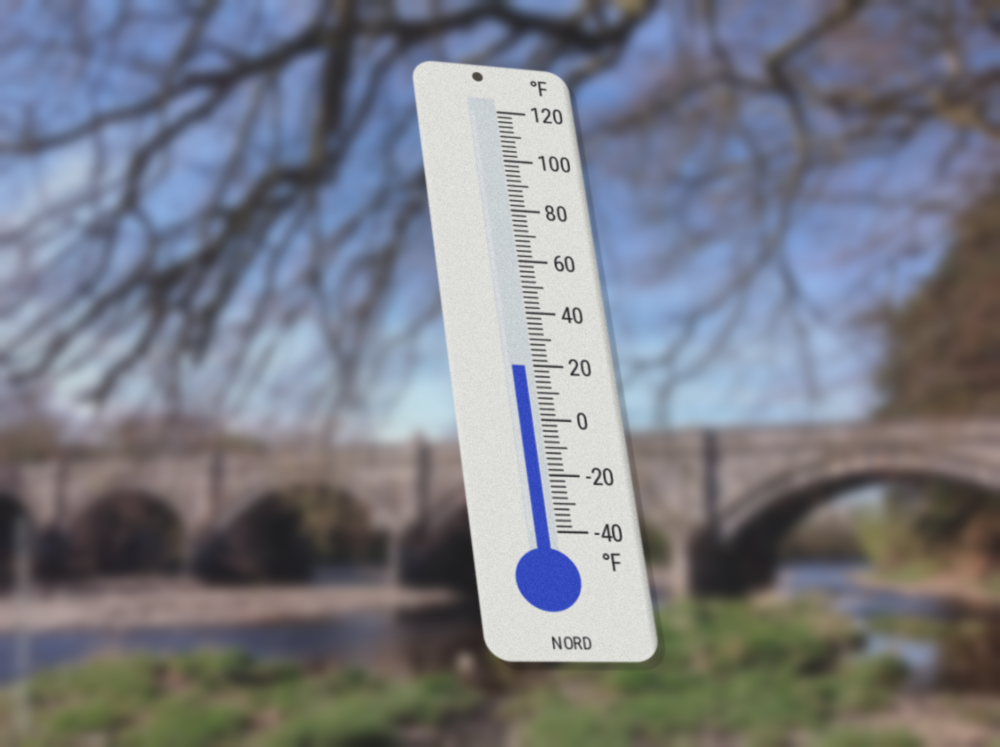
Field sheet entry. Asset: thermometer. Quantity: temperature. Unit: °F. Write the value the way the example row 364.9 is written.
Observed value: 20
